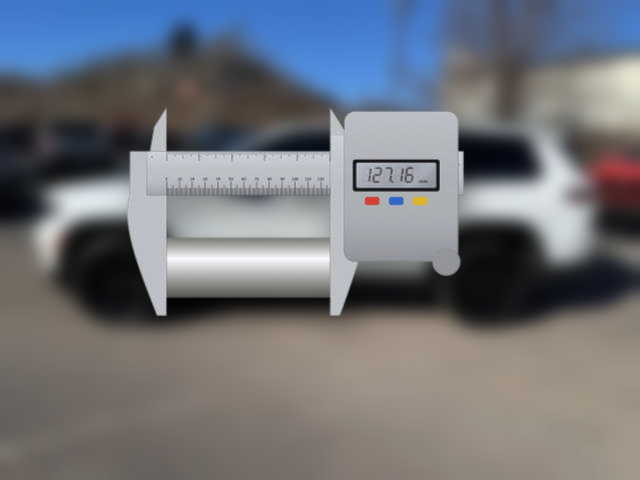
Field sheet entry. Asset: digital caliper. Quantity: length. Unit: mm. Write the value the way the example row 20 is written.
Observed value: 127.16
